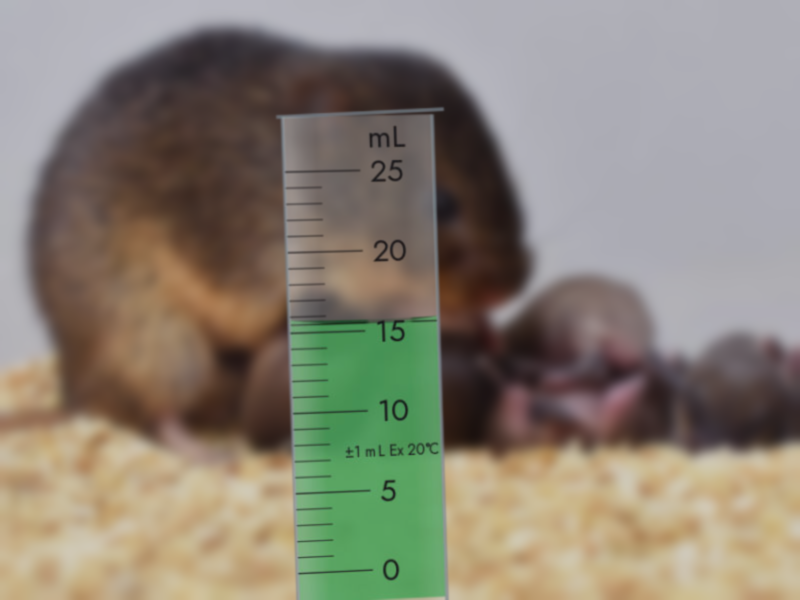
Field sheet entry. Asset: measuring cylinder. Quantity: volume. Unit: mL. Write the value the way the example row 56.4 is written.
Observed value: 15.5
